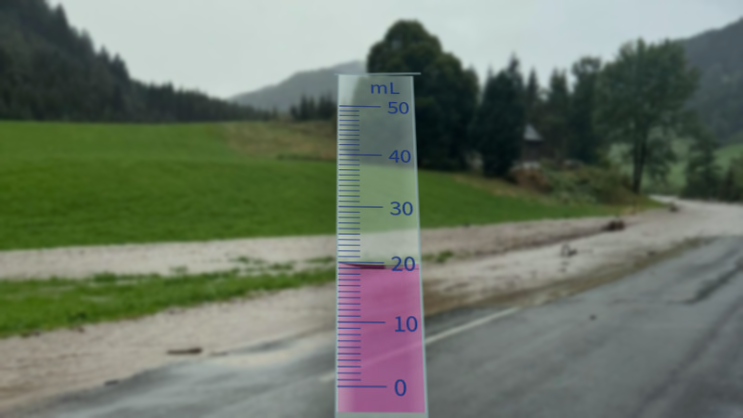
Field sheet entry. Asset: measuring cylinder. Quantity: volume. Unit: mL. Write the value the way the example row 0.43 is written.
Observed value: 19
